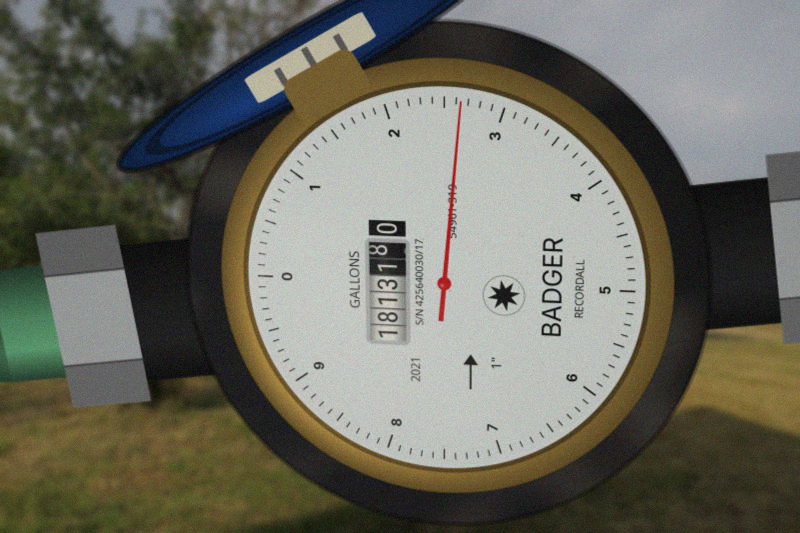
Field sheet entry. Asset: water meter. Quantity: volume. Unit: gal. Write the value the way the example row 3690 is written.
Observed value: 1813182.6
